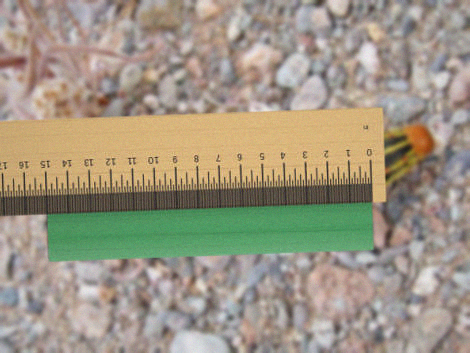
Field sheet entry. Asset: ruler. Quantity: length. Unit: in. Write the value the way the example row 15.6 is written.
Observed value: 15
